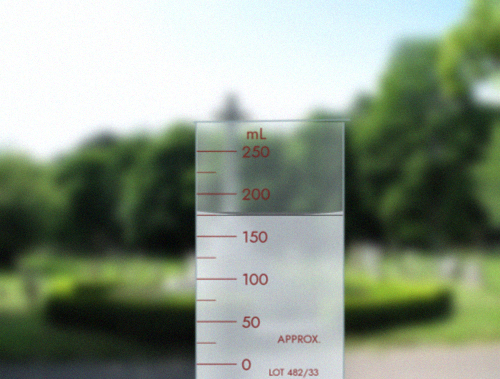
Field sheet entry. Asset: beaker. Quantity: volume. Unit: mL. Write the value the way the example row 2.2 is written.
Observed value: 175
